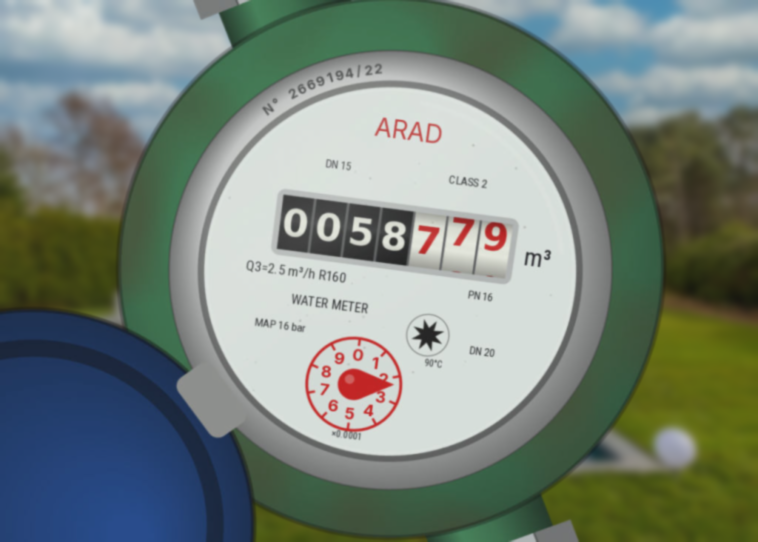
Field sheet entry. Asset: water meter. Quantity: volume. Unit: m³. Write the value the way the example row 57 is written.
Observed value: 58.7792
